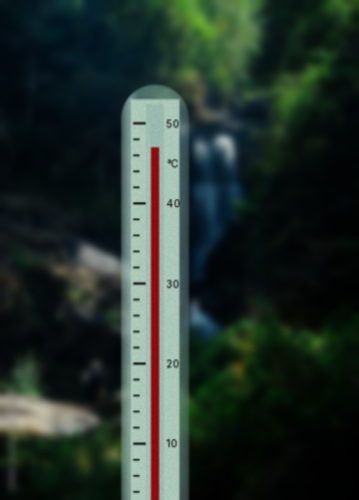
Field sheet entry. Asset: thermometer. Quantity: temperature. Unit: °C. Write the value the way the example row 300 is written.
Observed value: 47
